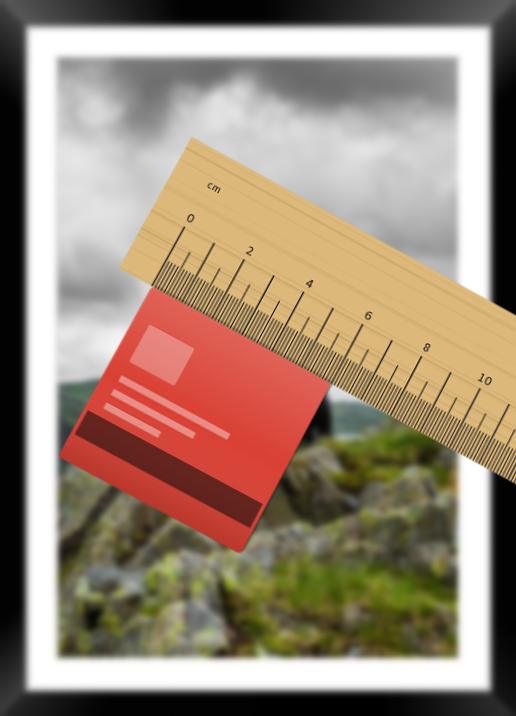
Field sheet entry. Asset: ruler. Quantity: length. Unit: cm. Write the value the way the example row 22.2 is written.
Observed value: 6
